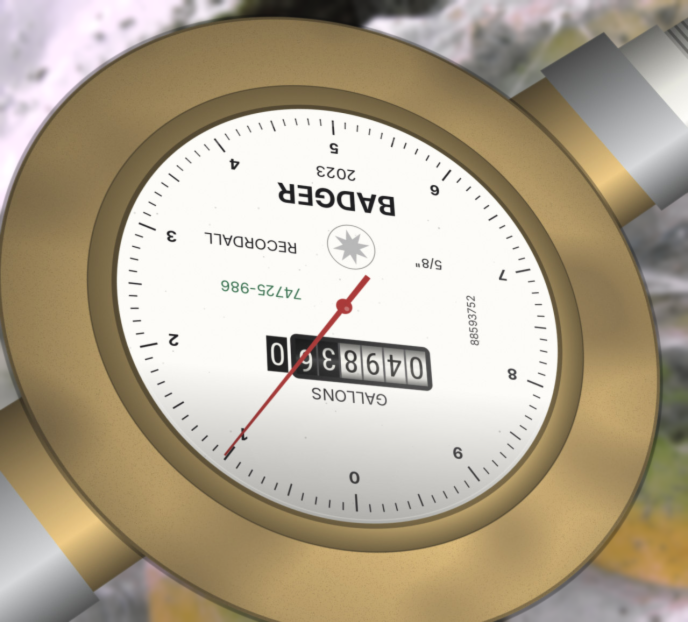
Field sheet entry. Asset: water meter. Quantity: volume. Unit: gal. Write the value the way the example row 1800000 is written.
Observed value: 498361.0
